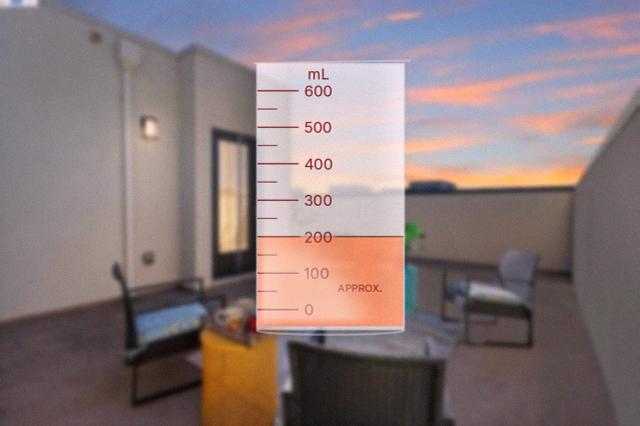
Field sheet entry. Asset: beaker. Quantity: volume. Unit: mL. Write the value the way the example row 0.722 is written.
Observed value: 200
